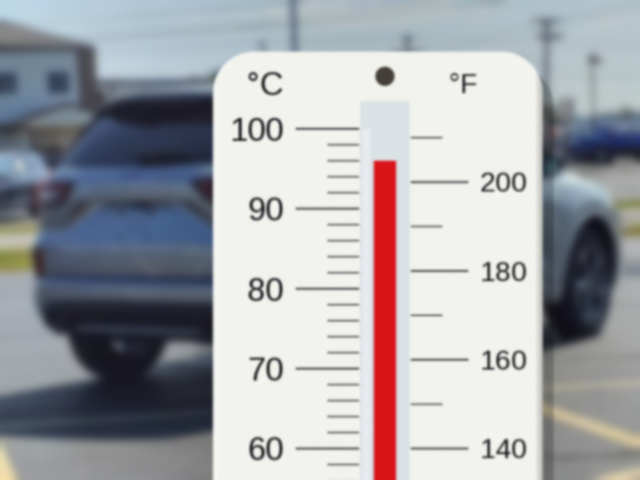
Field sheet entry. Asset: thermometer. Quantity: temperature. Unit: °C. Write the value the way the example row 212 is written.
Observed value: 96
